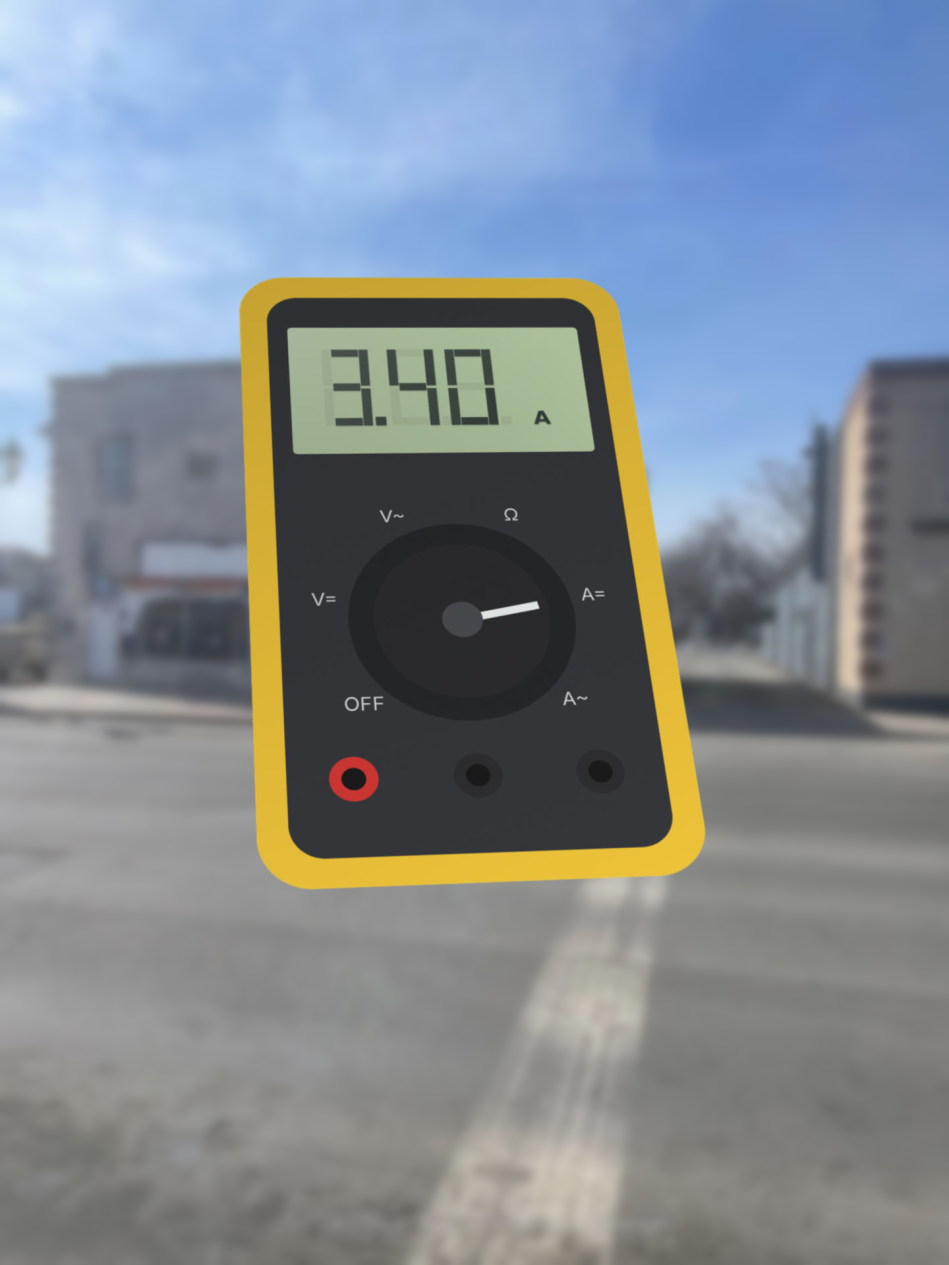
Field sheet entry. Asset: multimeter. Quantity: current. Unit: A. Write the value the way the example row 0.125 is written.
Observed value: 3.40
